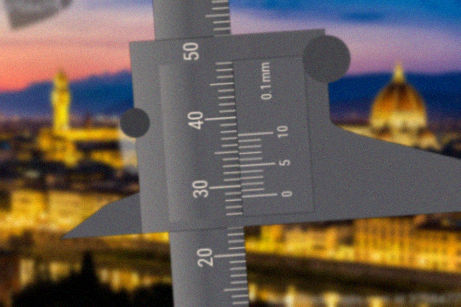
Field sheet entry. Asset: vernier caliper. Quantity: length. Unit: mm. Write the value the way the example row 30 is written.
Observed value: 28.4
